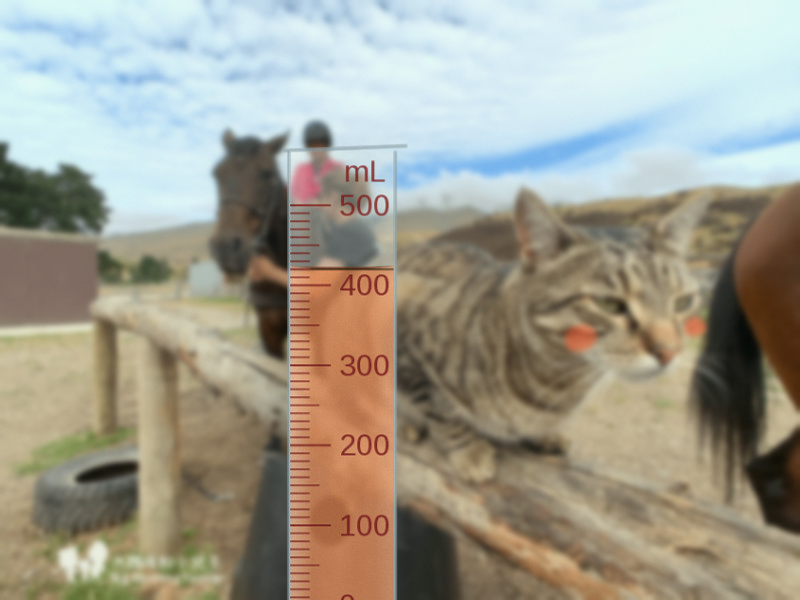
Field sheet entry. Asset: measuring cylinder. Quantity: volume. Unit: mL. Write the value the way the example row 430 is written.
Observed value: 420
